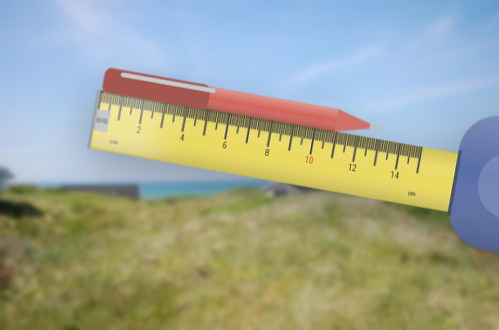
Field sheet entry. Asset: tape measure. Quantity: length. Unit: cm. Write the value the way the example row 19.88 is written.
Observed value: 13
